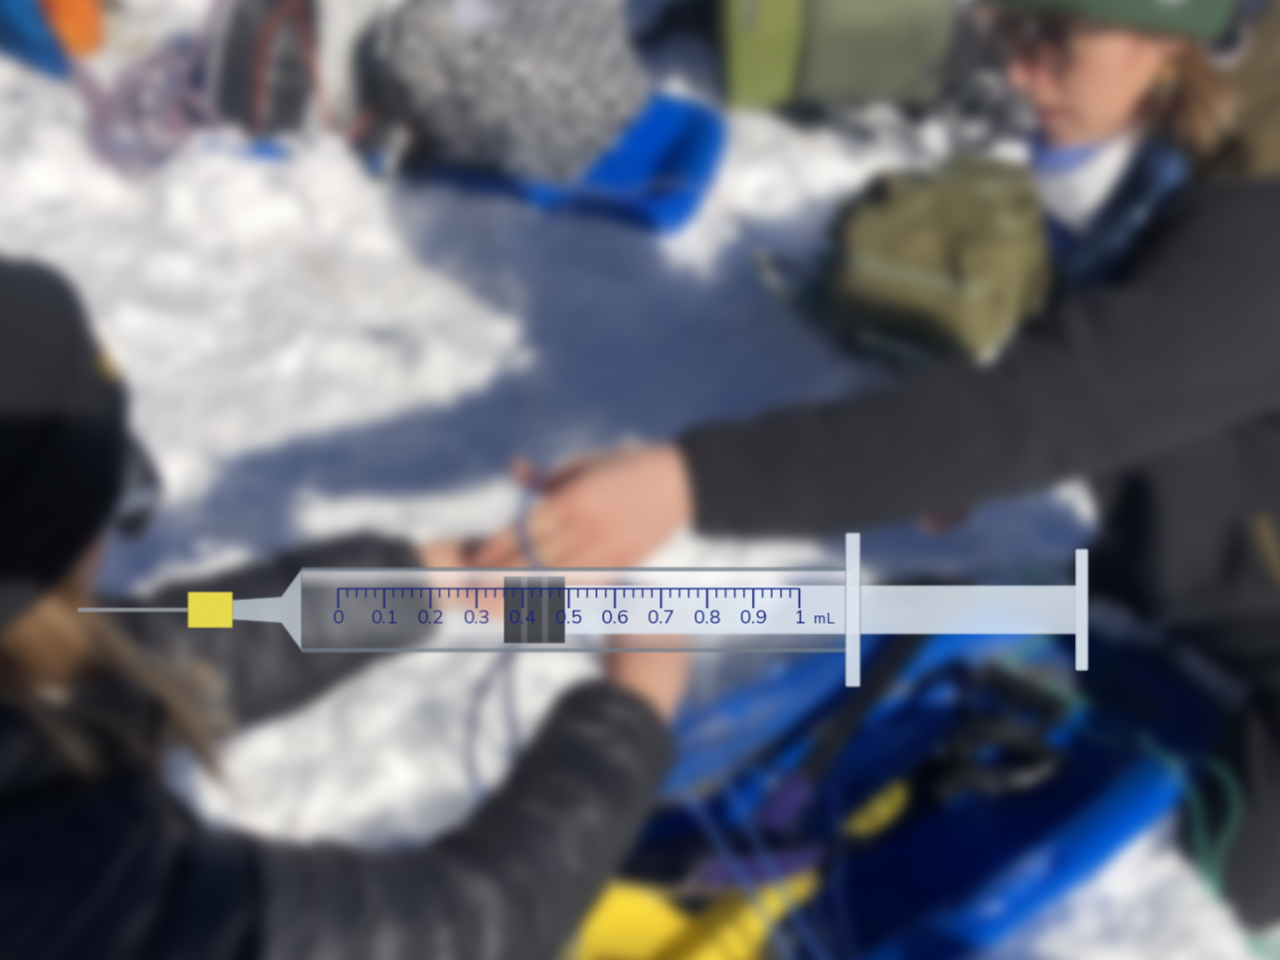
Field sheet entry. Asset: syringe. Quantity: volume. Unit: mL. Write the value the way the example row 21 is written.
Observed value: 0.36
